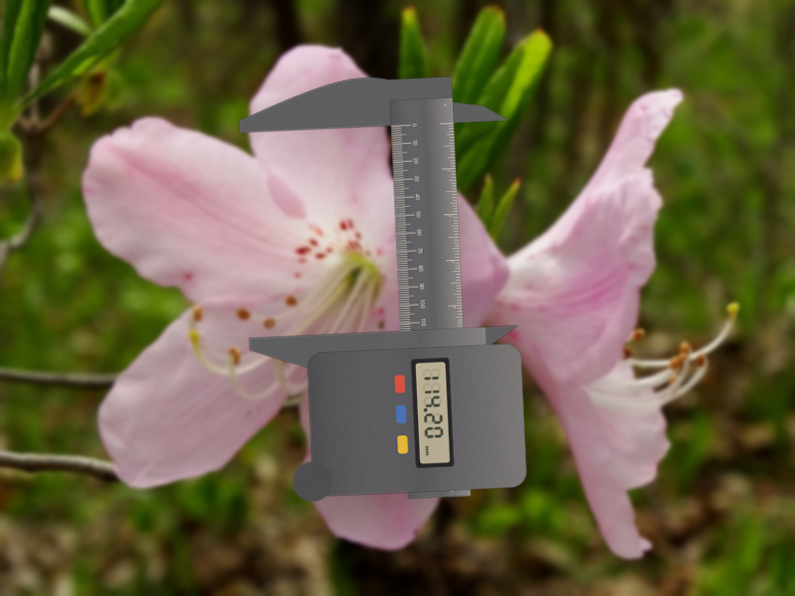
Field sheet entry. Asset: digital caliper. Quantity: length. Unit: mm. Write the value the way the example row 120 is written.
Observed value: 114.20
